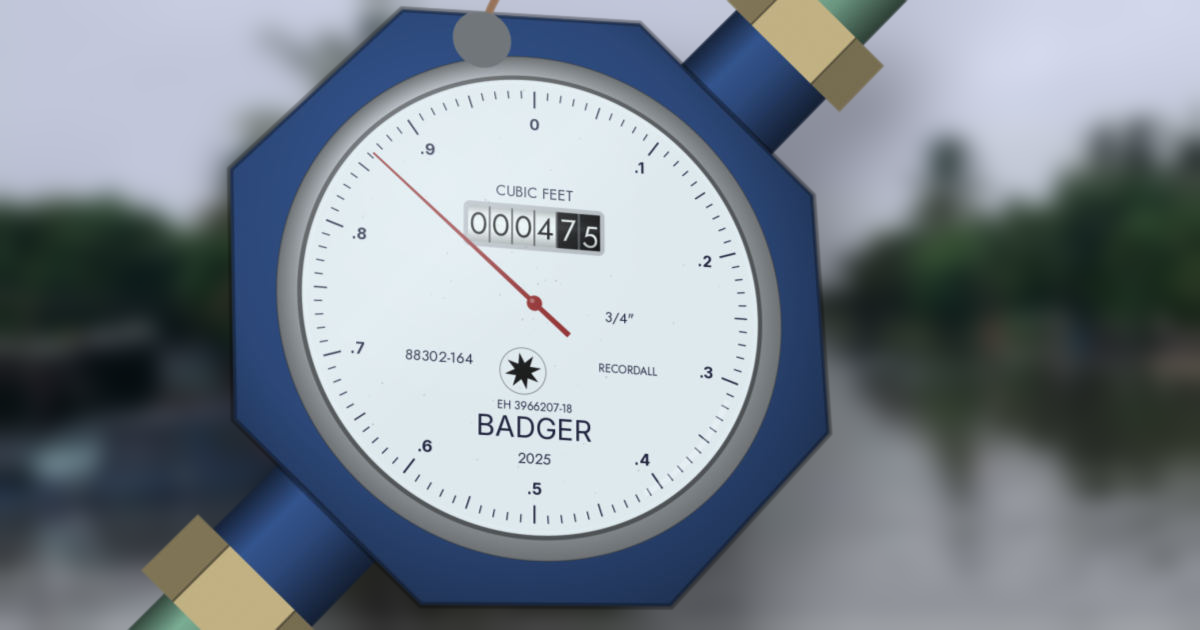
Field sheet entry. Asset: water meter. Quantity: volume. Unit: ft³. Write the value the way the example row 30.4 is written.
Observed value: 474.86
